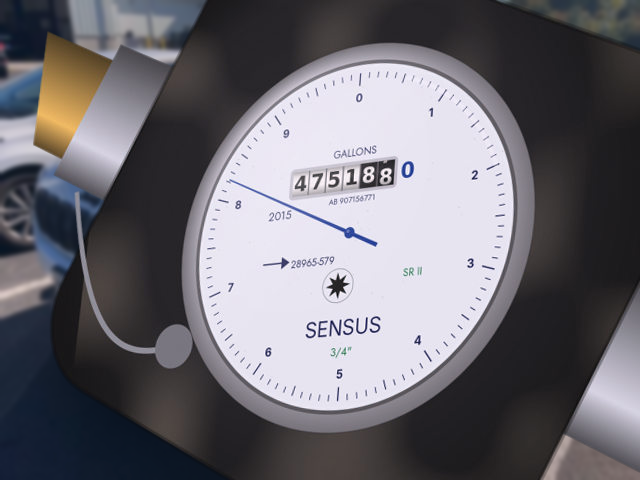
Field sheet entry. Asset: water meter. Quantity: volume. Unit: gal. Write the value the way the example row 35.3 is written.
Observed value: 4751878.2
